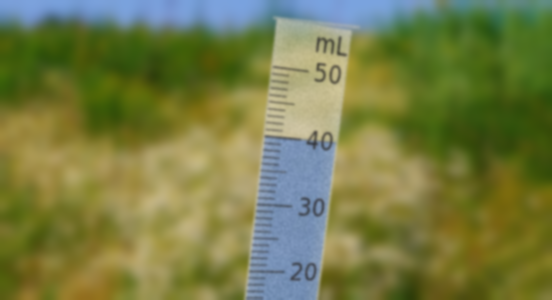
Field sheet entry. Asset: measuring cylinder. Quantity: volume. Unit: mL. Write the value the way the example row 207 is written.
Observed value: 40
